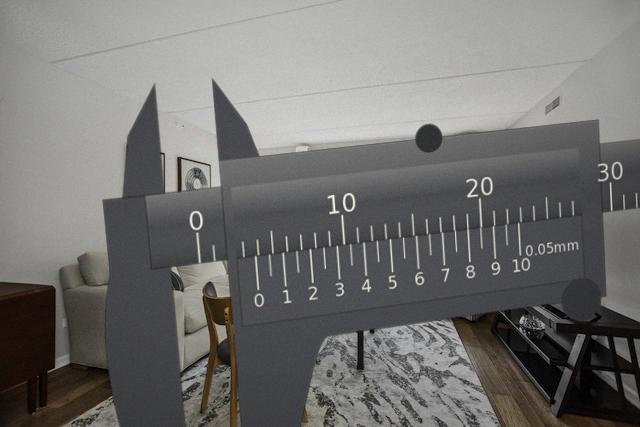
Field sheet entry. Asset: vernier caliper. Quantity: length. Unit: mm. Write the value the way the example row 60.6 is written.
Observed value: 3.8
